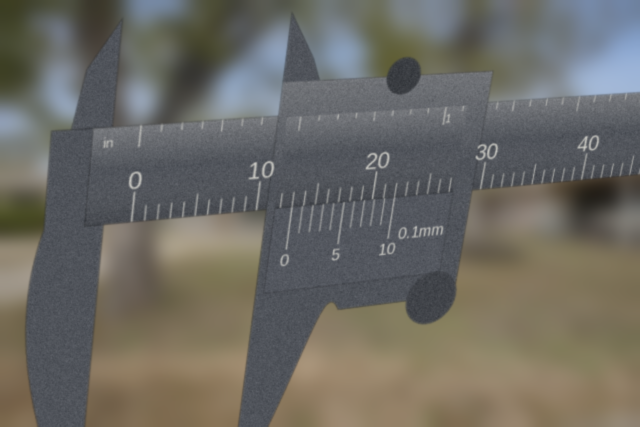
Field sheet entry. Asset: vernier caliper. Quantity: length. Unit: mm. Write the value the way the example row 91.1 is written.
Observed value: 13.0
